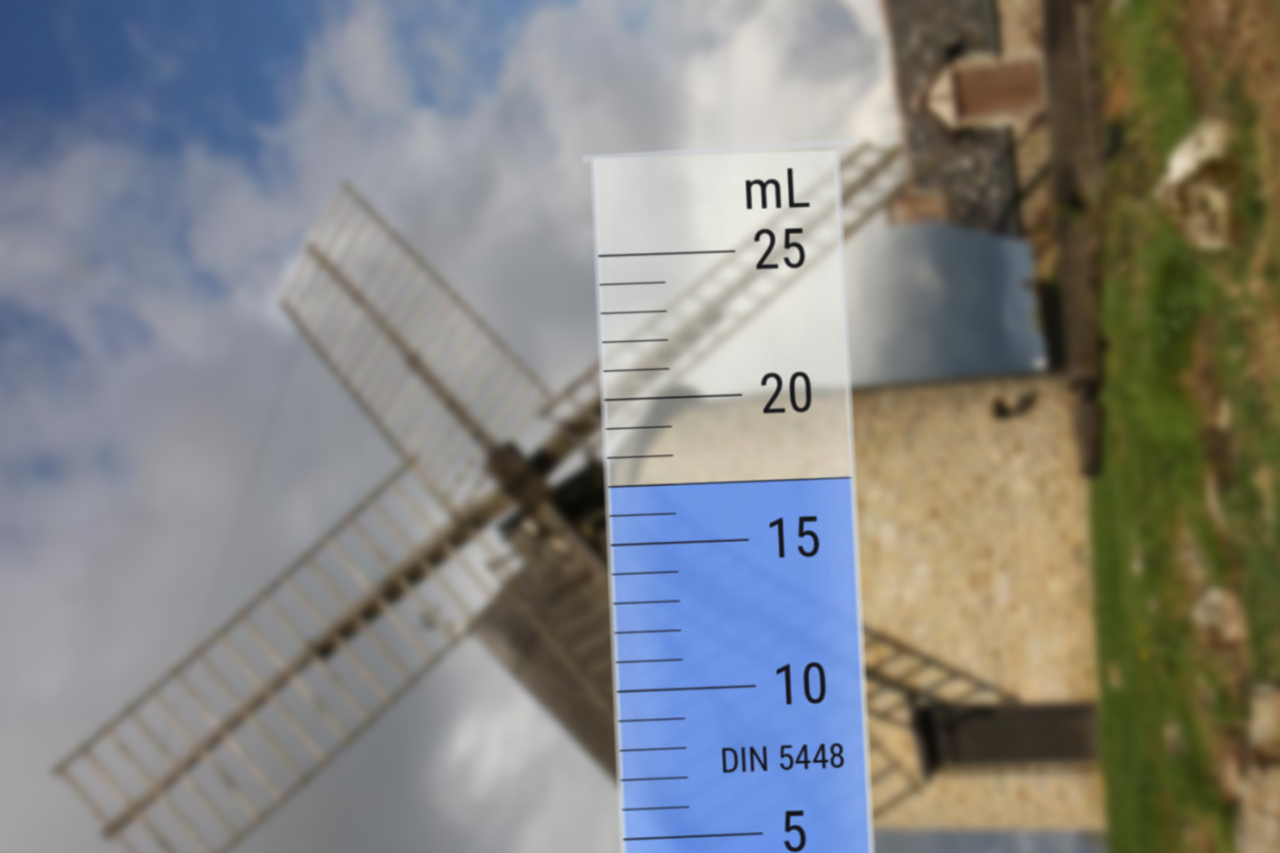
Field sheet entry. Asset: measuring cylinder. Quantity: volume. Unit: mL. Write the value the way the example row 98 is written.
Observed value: 17
